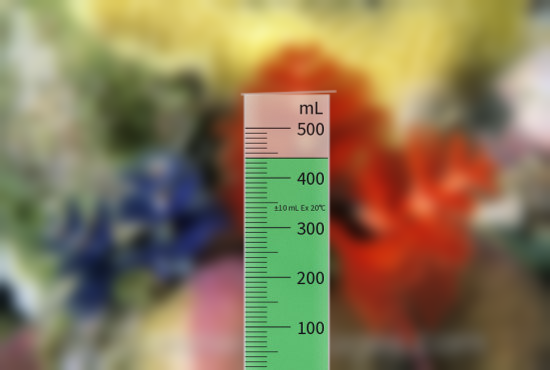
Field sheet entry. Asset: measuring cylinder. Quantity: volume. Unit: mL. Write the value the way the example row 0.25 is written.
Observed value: 440
